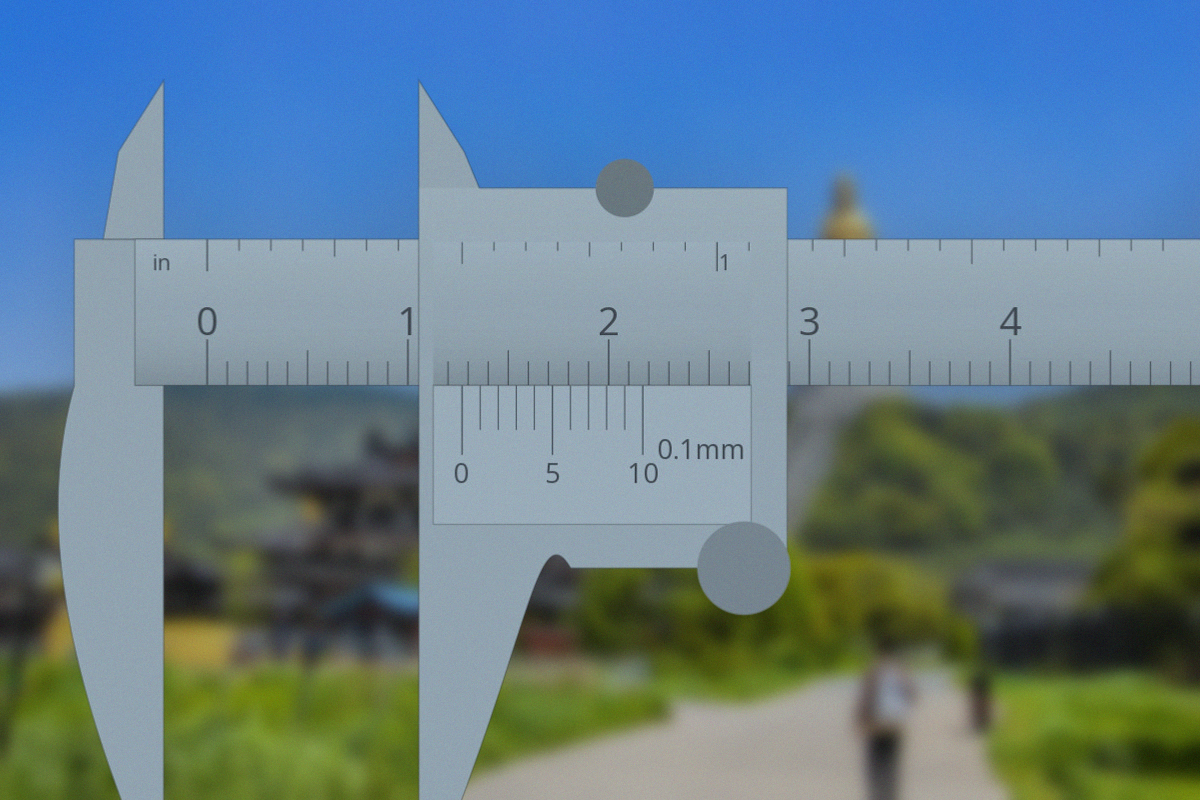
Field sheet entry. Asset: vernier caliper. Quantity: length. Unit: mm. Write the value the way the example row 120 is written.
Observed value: 12.7
